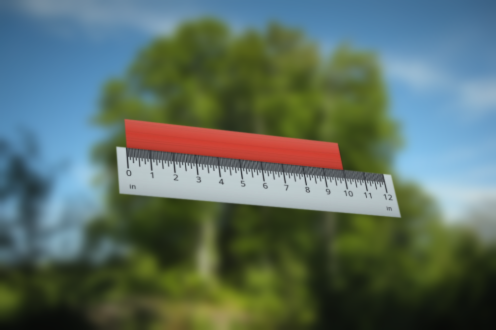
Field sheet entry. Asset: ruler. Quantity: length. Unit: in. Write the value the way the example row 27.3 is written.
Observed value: 10
